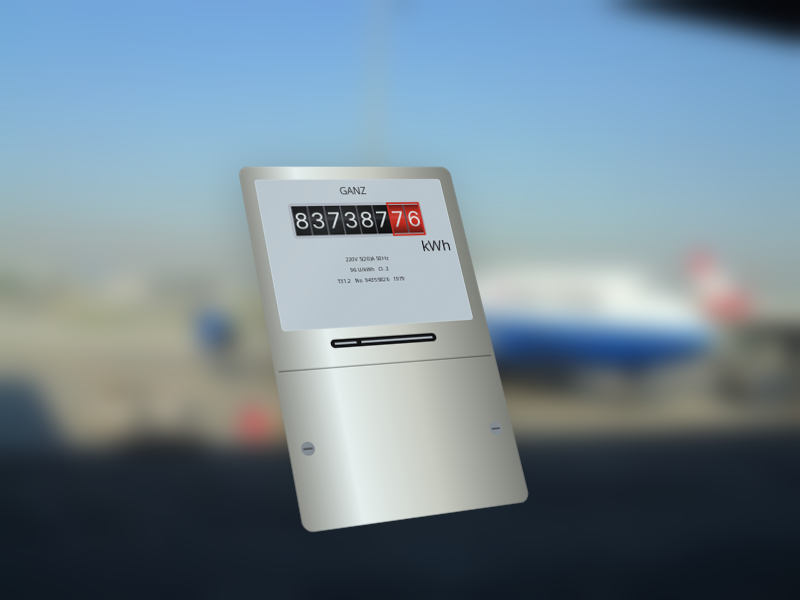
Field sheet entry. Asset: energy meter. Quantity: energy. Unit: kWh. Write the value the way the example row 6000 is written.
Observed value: 837387.76
